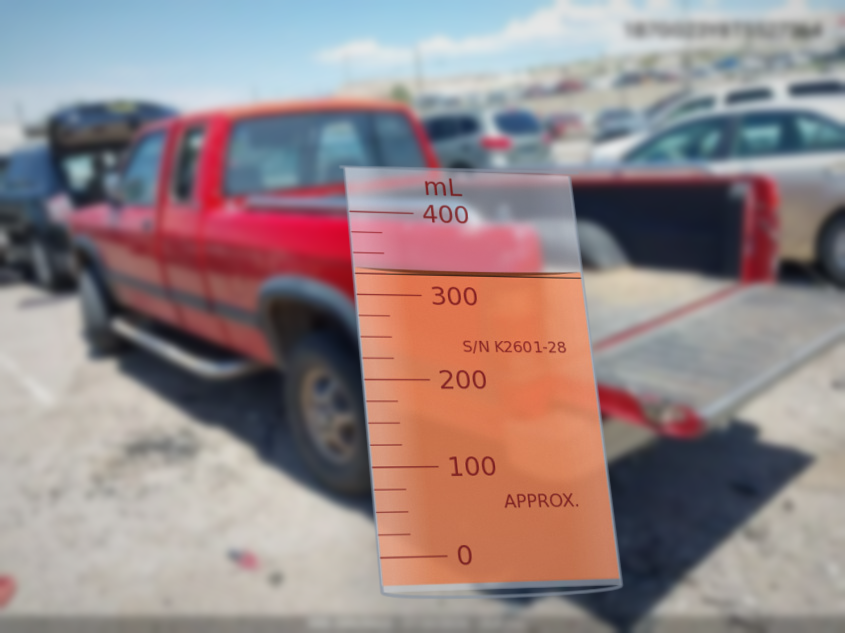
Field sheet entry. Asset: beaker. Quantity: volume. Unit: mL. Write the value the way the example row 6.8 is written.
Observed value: 325
